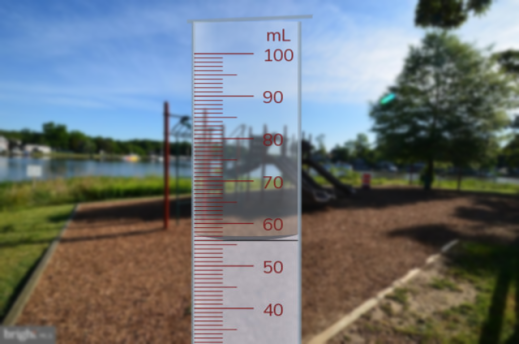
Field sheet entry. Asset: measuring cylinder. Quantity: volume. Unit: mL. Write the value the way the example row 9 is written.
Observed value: 56
